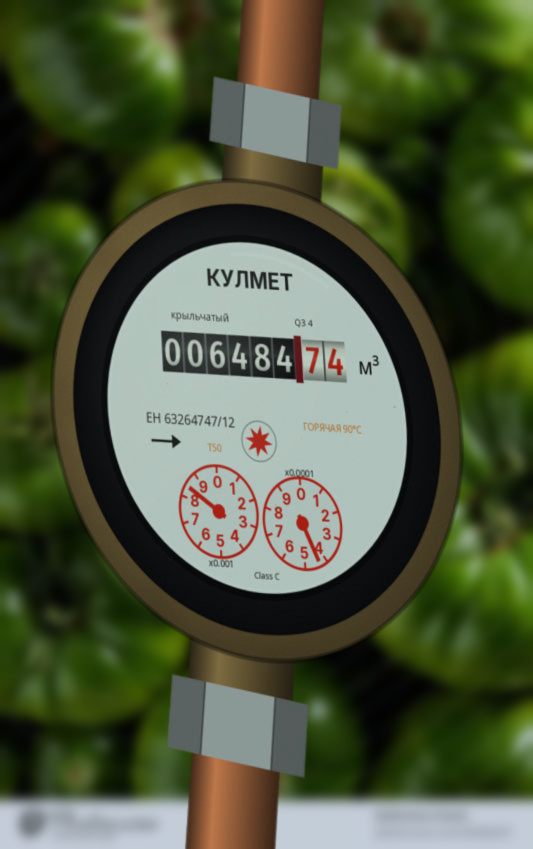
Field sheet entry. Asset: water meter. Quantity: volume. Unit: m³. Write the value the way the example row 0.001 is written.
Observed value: 6484.7484
